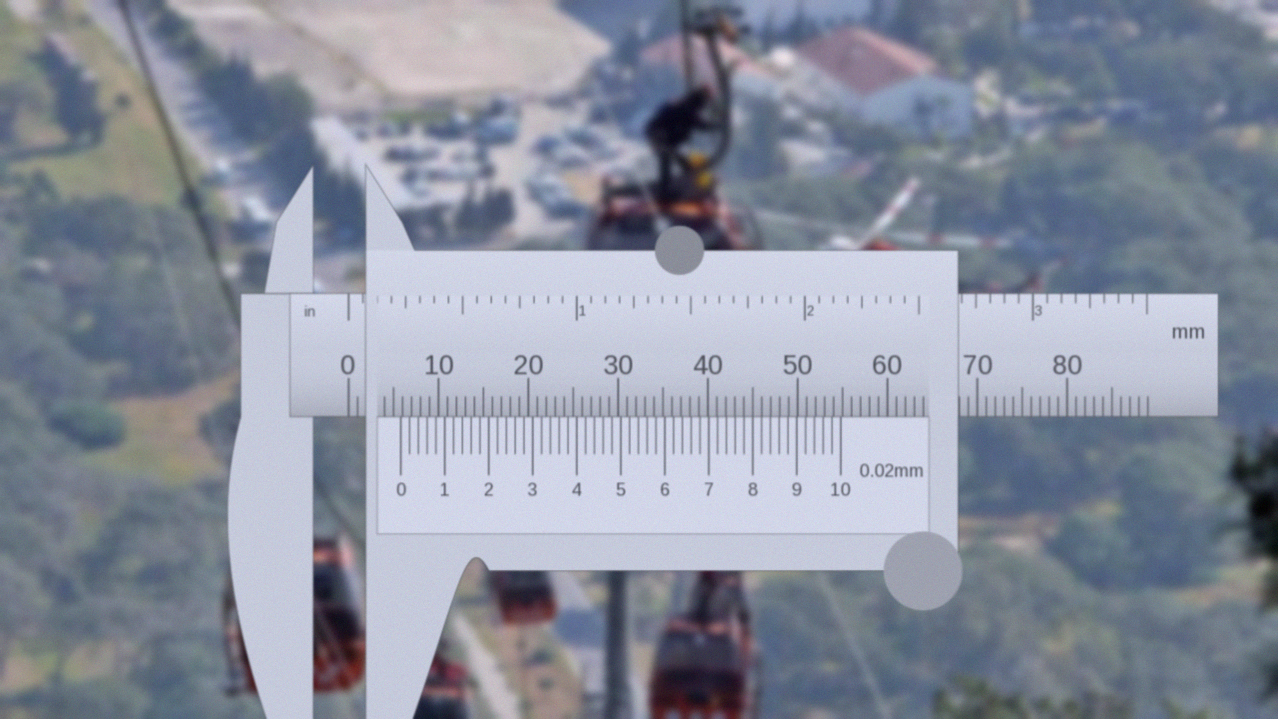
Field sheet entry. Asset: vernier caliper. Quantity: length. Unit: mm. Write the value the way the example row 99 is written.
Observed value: 5.8
